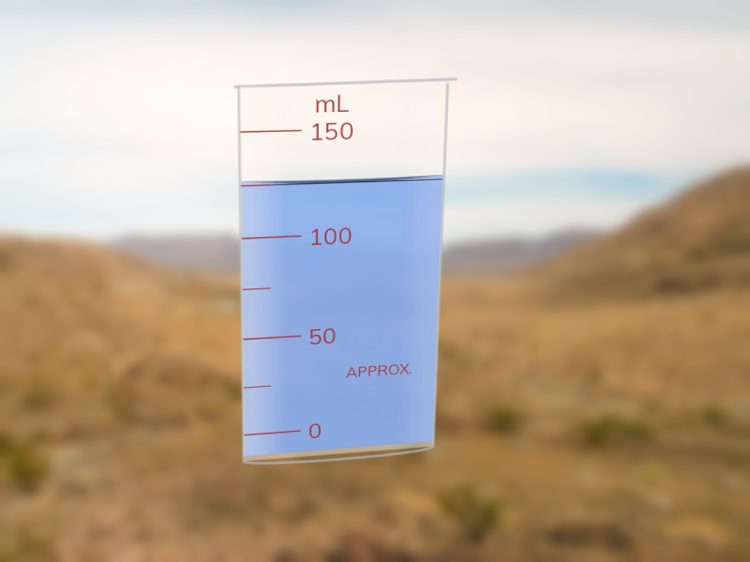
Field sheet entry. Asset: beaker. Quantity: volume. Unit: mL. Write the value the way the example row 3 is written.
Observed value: 125
